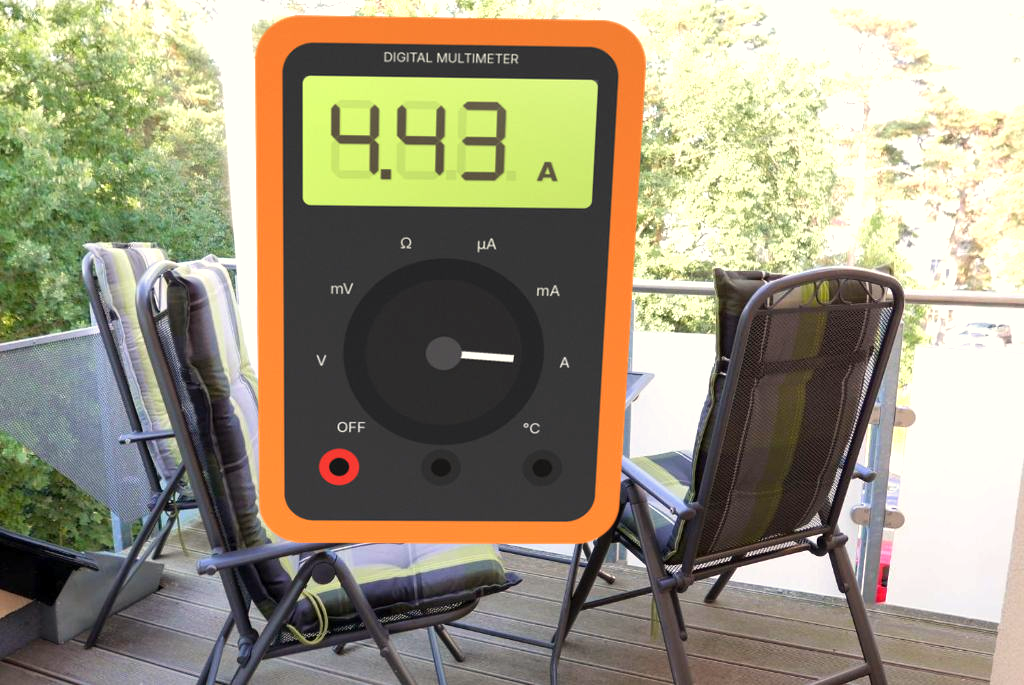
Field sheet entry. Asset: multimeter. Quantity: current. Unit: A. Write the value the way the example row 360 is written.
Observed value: 4.43
